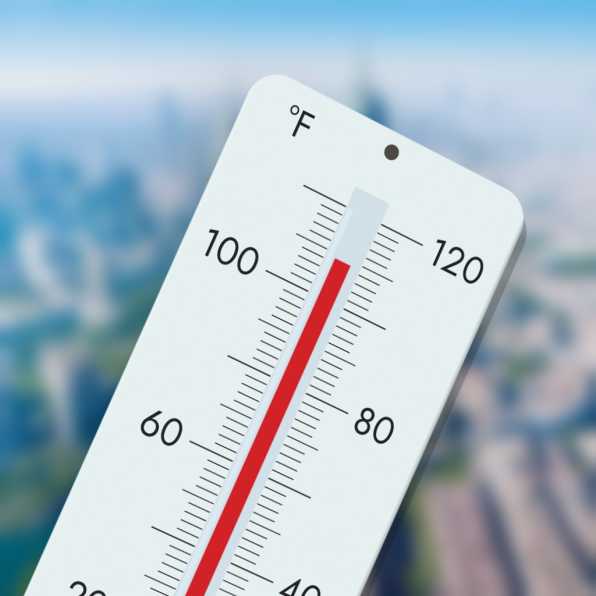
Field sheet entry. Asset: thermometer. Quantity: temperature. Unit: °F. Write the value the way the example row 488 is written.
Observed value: 109
